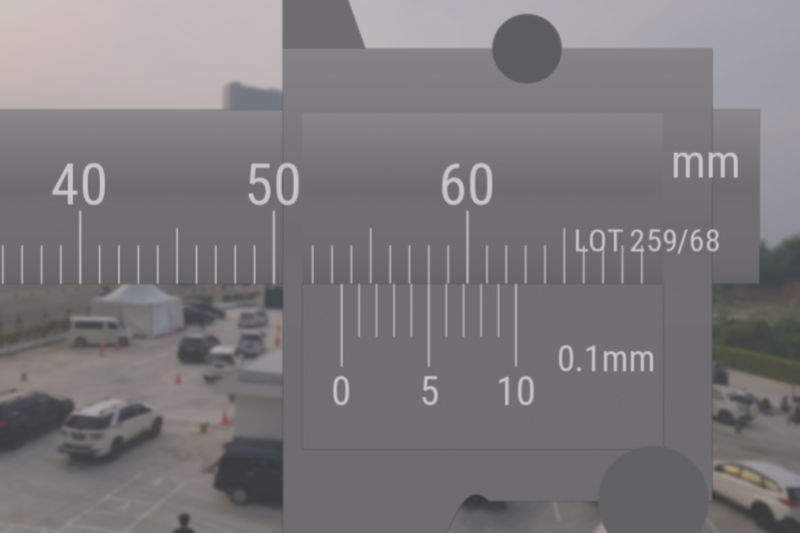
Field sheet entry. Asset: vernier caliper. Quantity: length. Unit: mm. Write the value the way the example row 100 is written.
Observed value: 53.5
